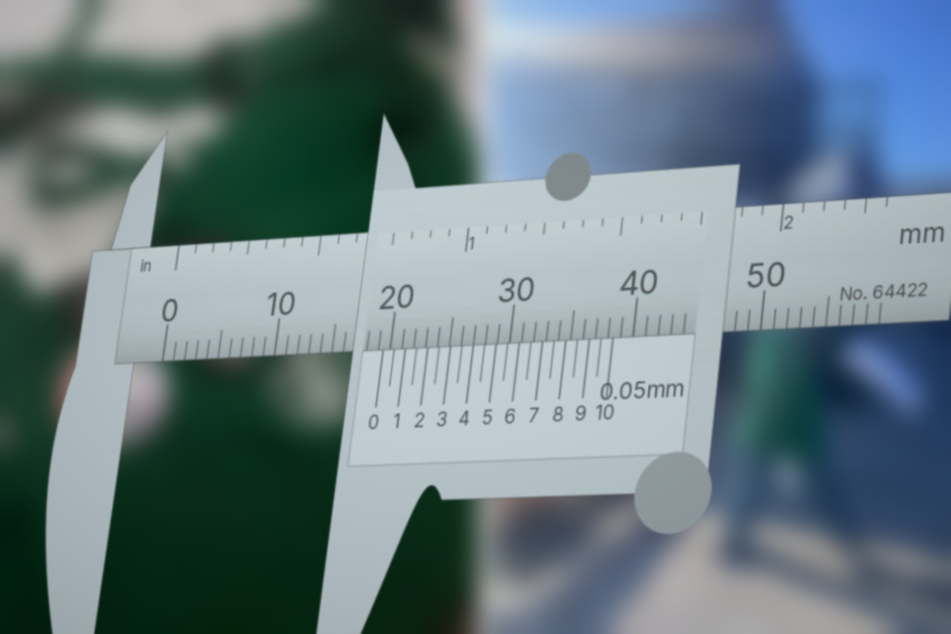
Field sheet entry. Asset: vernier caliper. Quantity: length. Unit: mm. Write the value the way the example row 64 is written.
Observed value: 19.4
